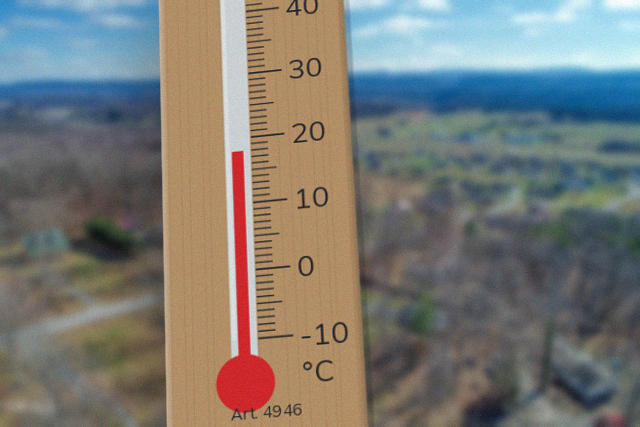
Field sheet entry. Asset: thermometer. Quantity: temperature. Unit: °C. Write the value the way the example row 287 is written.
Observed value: 18
